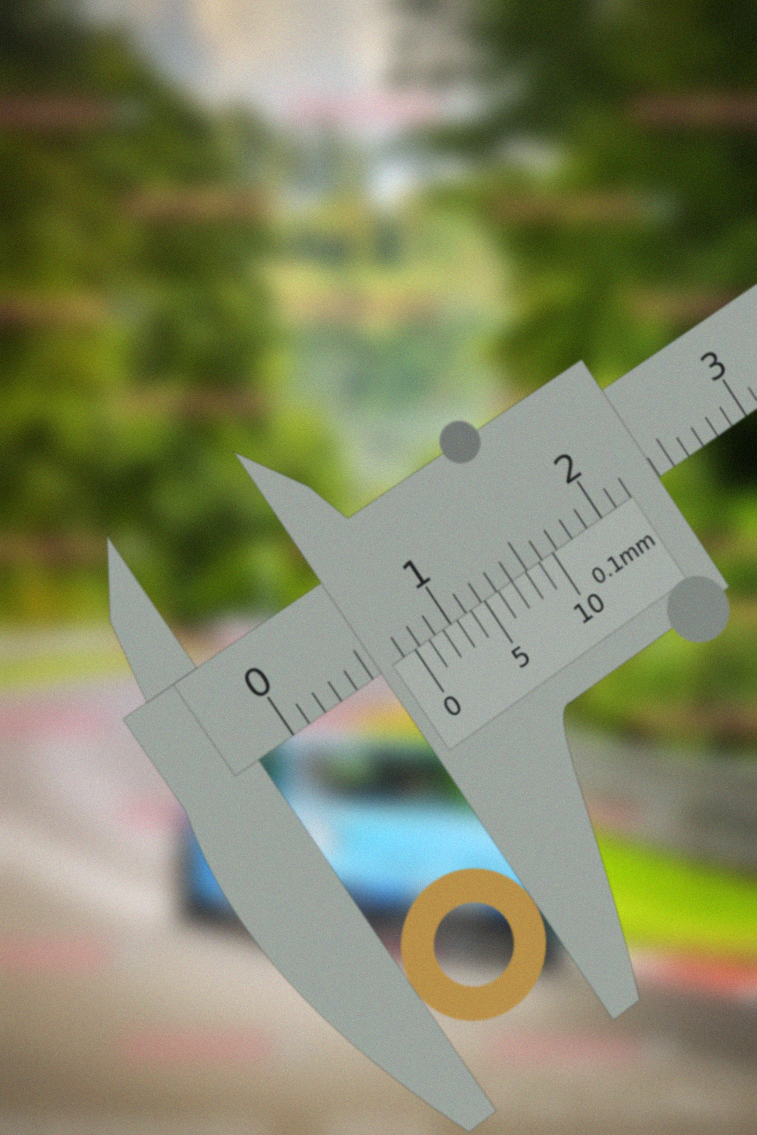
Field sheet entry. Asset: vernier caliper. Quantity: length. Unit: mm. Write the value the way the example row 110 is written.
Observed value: 7.7
